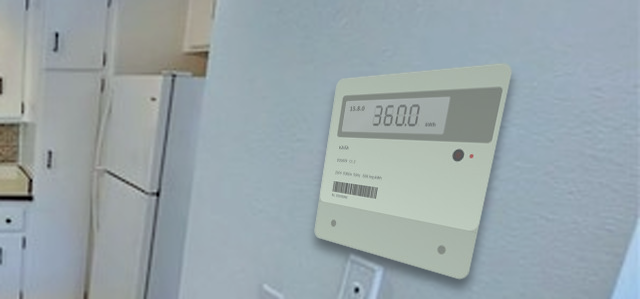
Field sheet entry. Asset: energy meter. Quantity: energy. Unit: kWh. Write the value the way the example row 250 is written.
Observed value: 360.0
